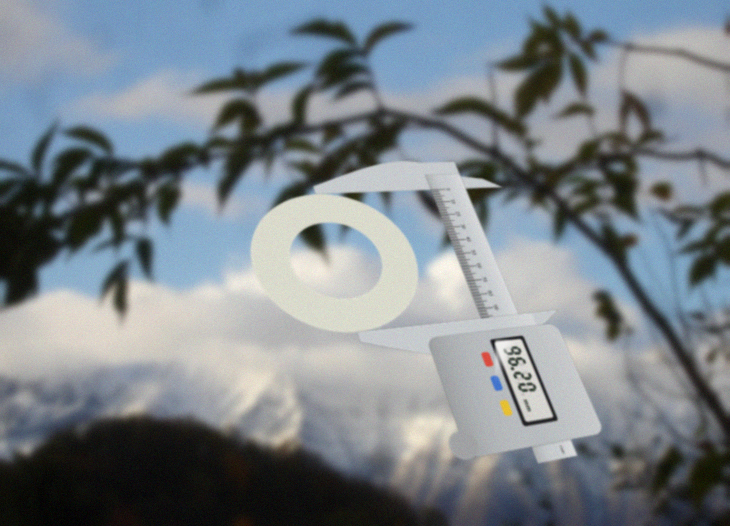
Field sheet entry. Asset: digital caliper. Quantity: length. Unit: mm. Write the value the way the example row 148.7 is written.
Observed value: 96.20
